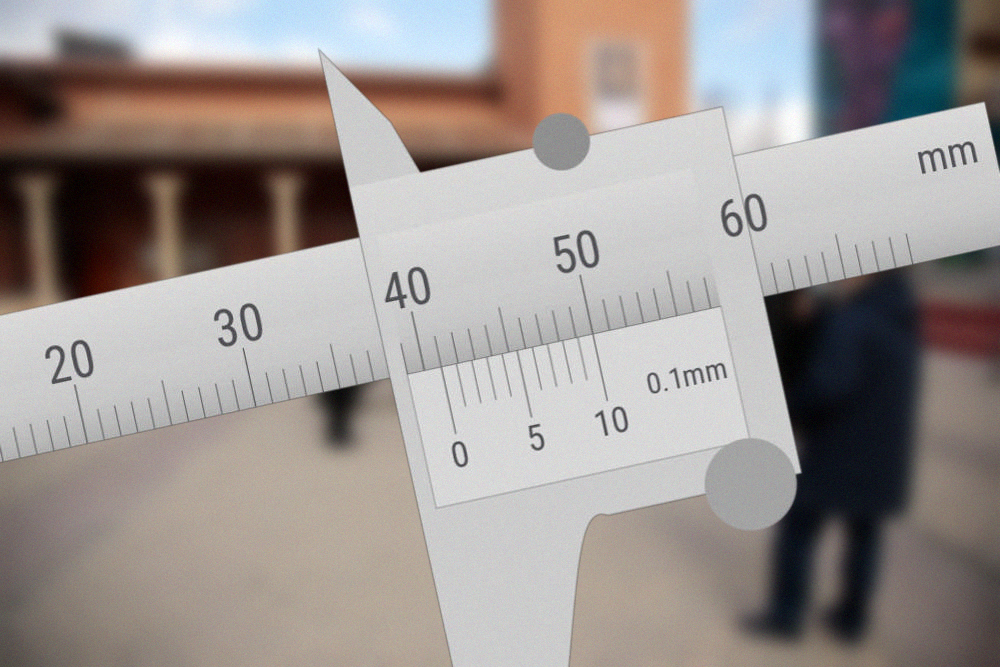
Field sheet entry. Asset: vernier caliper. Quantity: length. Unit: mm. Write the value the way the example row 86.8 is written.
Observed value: 41.0
